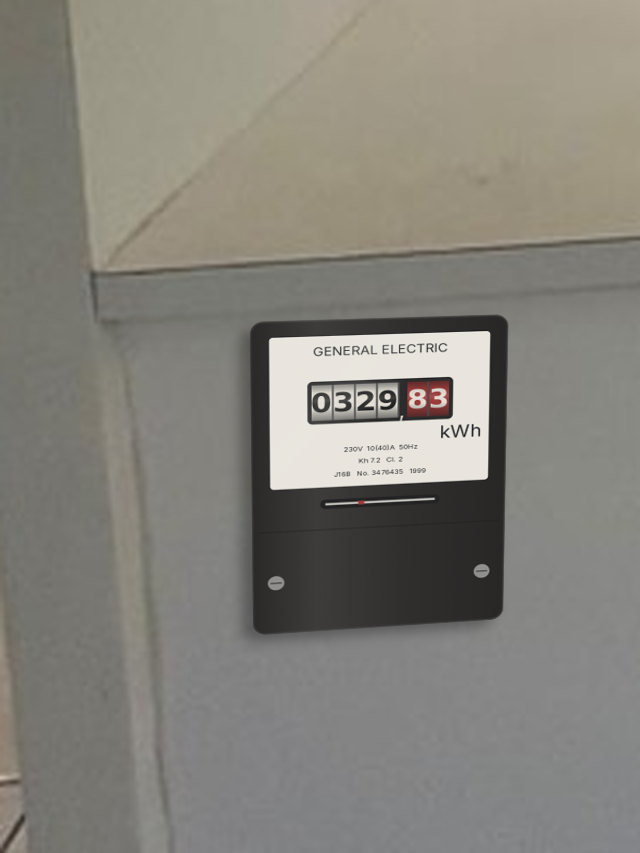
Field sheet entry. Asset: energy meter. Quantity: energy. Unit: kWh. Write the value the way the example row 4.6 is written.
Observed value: 329.83
